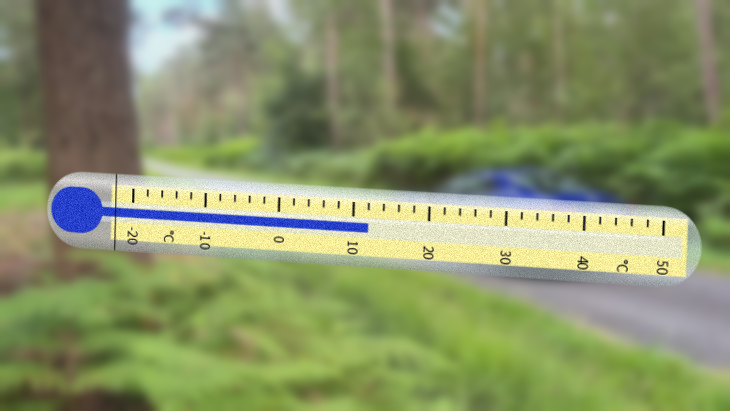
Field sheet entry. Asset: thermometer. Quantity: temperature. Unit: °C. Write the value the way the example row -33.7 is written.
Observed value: 12
